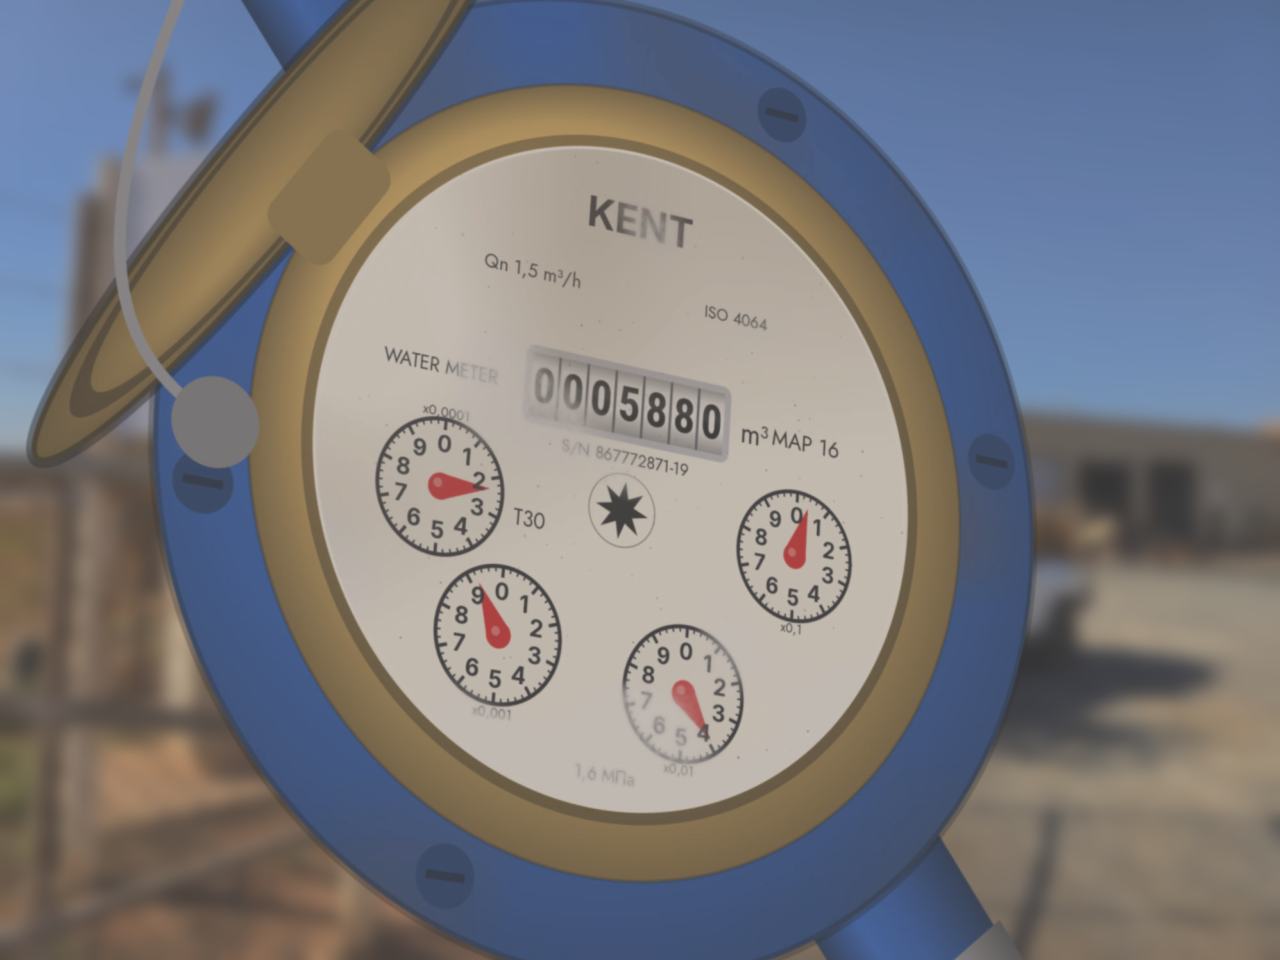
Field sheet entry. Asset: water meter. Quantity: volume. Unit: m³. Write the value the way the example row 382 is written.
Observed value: 5880.0392
